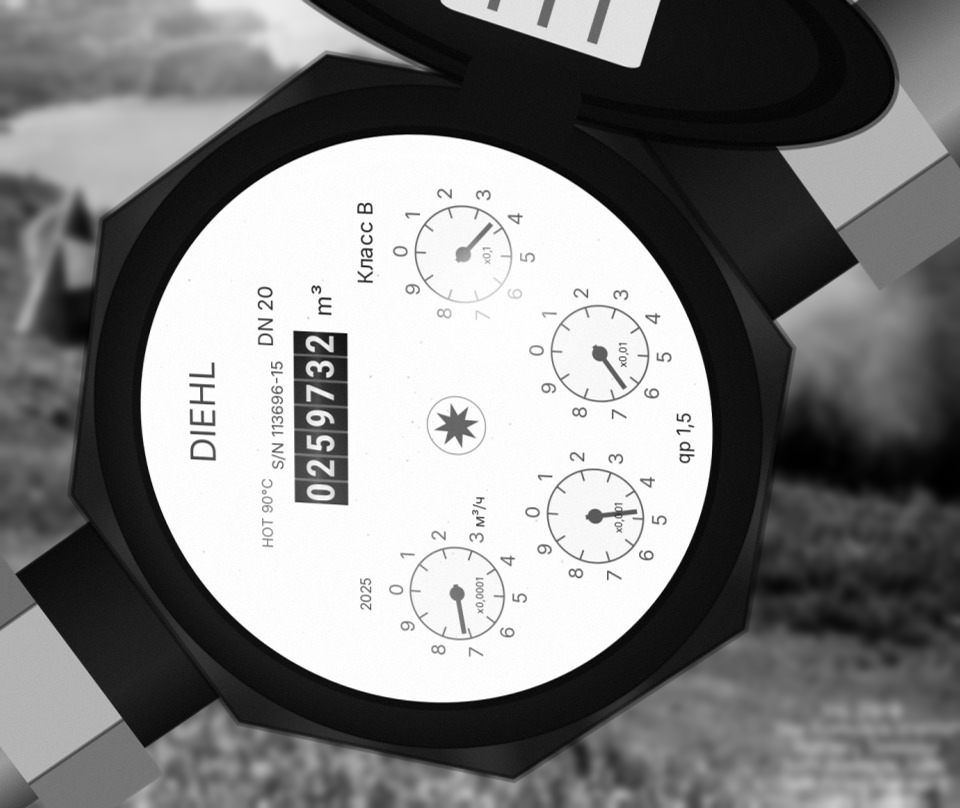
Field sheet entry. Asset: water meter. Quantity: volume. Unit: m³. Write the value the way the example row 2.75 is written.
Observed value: 259732.3647
